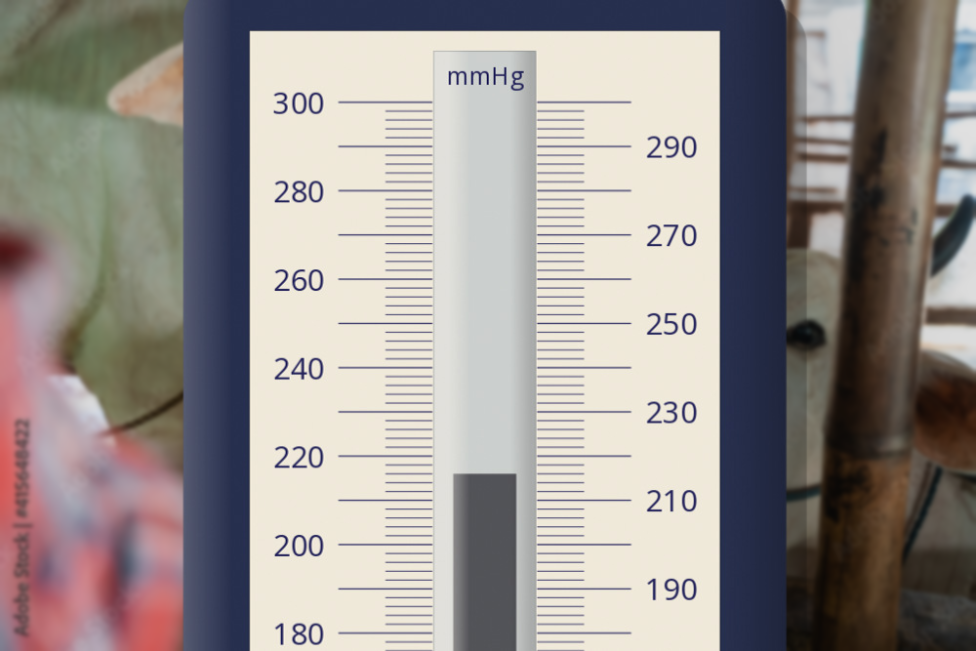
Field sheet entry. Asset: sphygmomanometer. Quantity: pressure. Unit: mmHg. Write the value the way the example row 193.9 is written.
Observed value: 216
